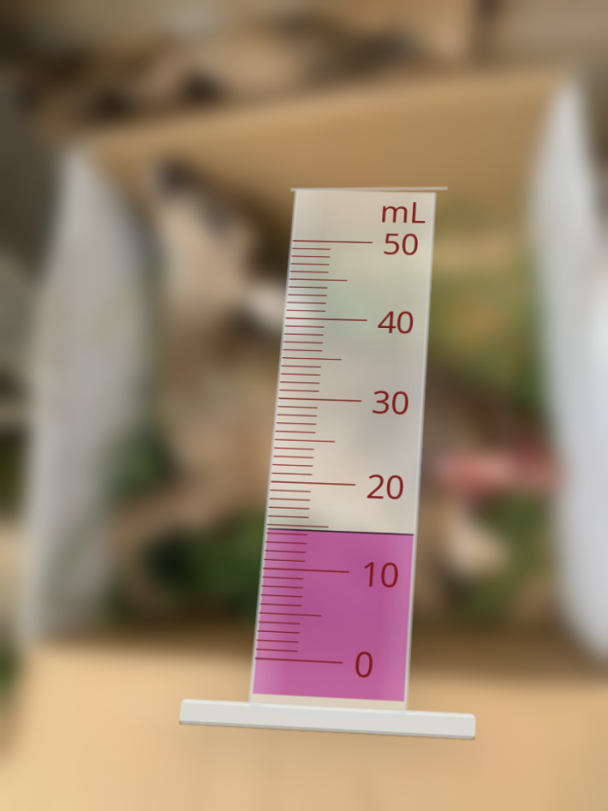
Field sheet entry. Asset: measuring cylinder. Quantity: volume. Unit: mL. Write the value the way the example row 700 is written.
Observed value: 14.5
